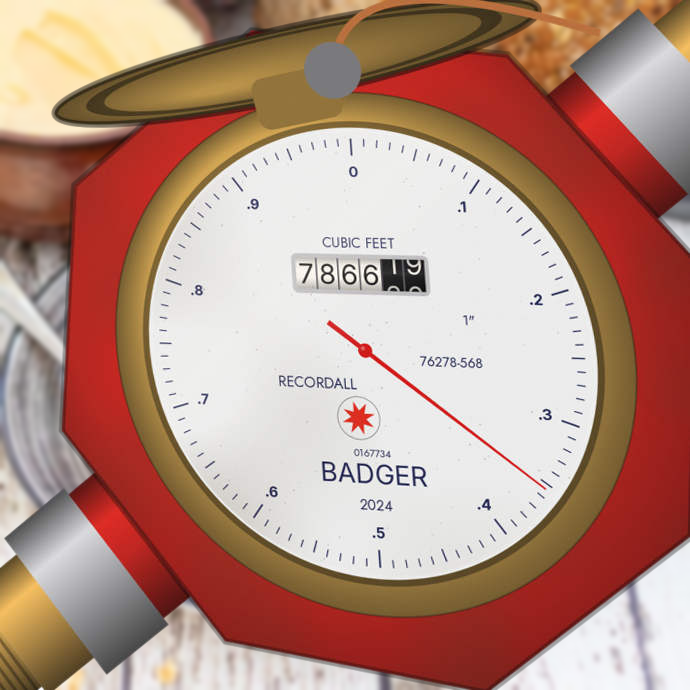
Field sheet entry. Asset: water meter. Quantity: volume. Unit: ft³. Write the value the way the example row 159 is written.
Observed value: 786619.35
